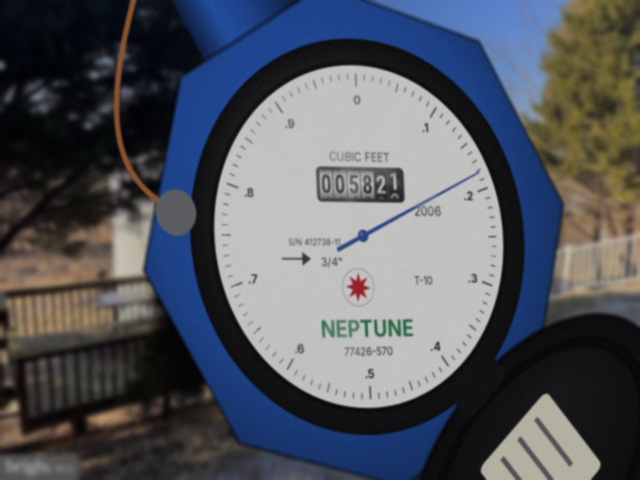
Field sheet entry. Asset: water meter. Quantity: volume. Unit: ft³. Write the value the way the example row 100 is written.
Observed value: 5821.18
